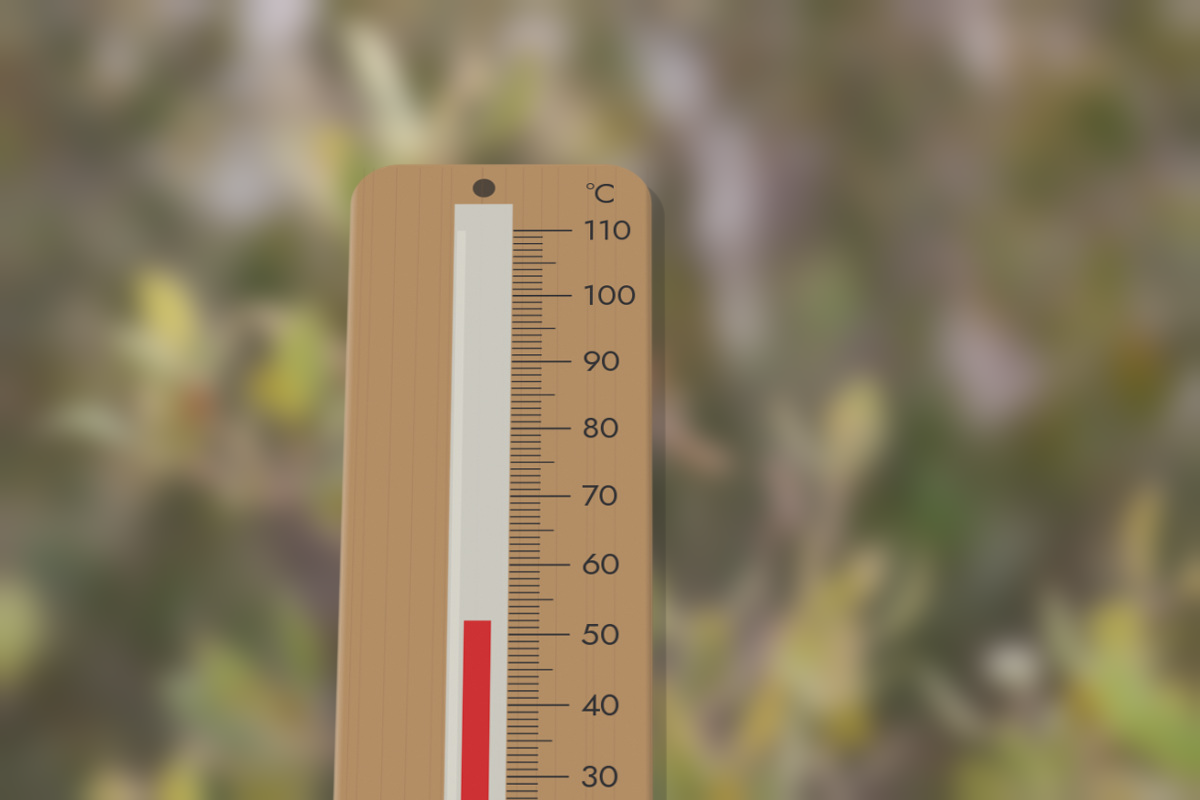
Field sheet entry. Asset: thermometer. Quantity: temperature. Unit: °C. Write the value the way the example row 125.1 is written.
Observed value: 52
